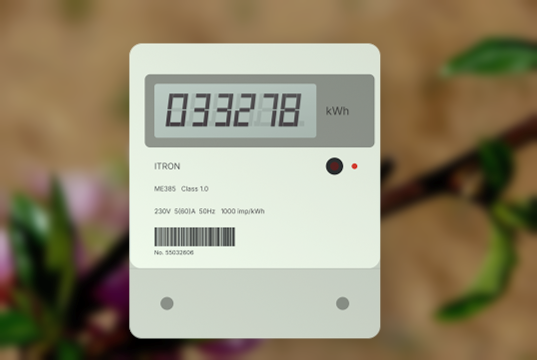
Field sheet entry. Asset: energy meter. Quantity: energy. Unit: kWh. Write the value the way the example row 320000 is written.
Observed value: 33278
